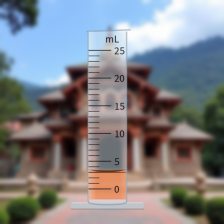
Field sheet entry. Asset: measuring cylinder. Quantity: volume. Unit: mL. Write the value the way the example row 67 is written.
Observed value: 3
